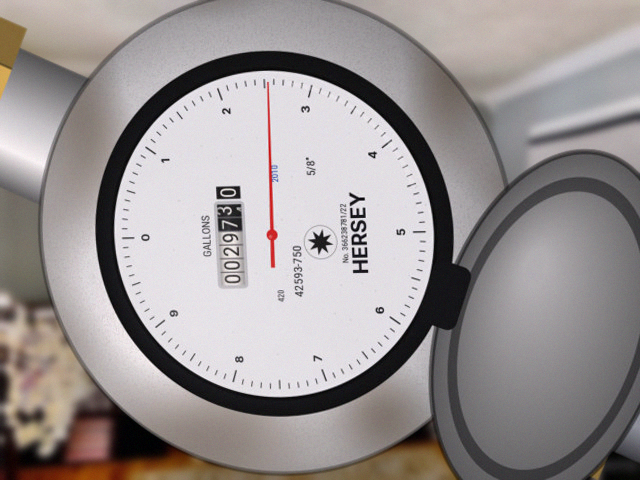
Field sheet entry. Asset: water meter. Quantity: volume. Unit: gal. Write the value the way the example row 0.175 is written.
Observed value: 29732.5
